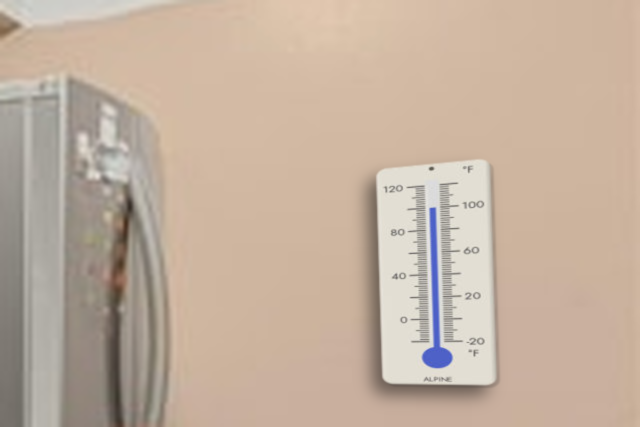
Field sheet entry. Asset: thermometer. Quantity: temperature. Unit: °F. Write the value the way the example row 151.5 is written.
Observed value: 100
